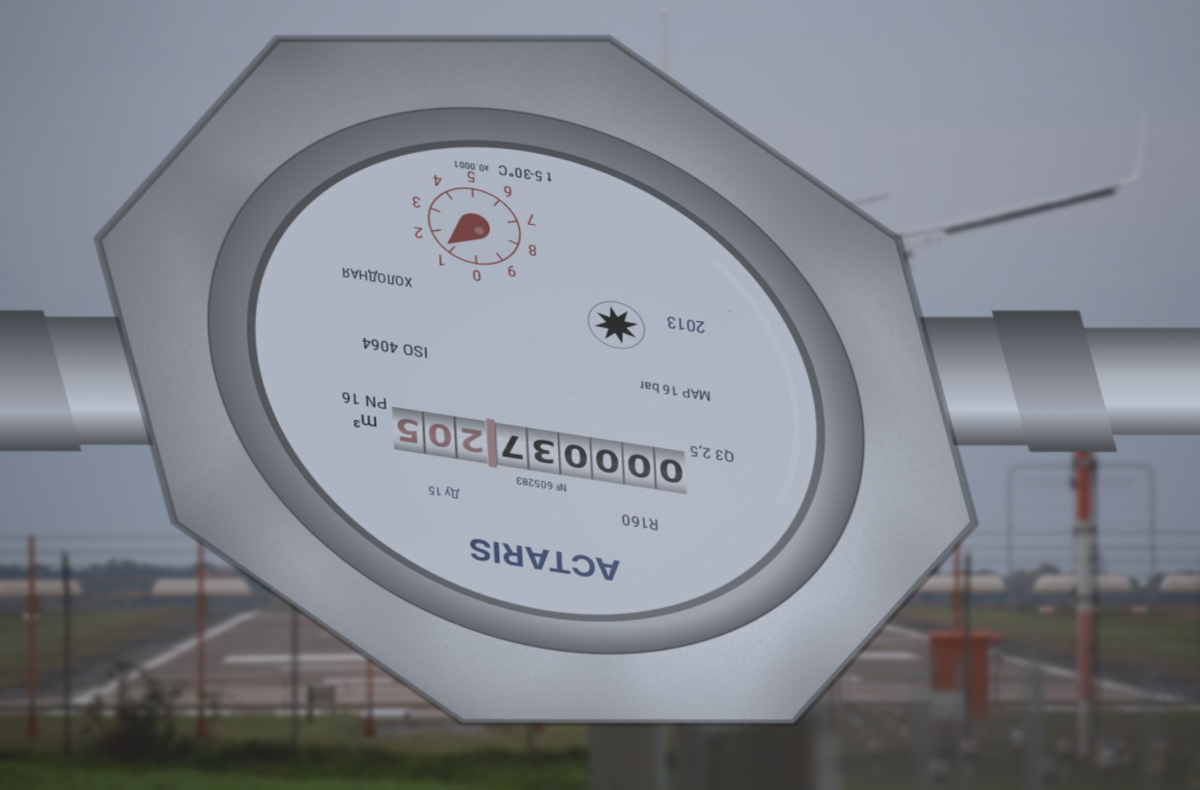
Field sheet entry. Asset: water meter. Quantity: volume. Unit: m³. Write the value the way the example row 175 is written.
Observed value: 37.2051
